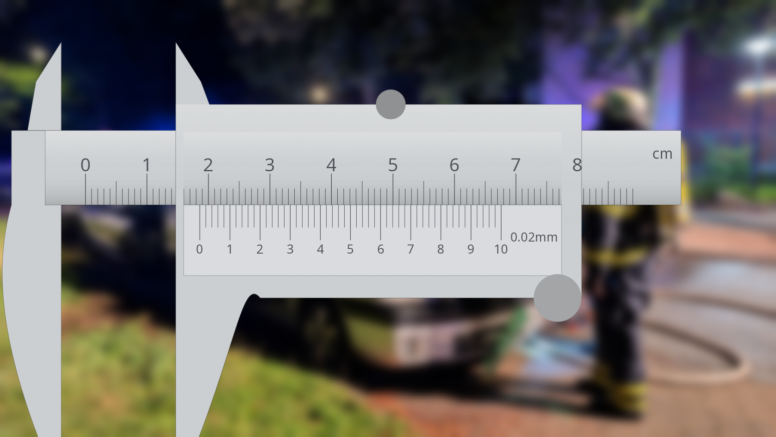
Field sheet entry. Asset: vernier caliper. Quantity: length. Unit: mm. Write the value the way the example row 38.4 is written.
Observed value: 18.6
